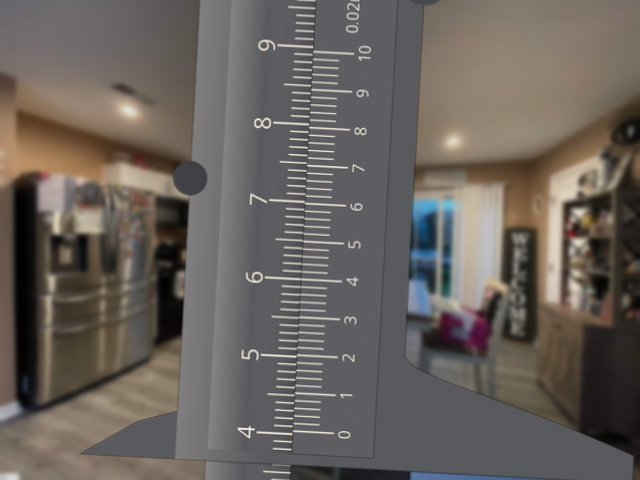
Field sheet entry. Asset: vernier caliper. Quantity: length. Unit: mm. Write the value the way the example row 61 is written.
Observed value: 40.4
